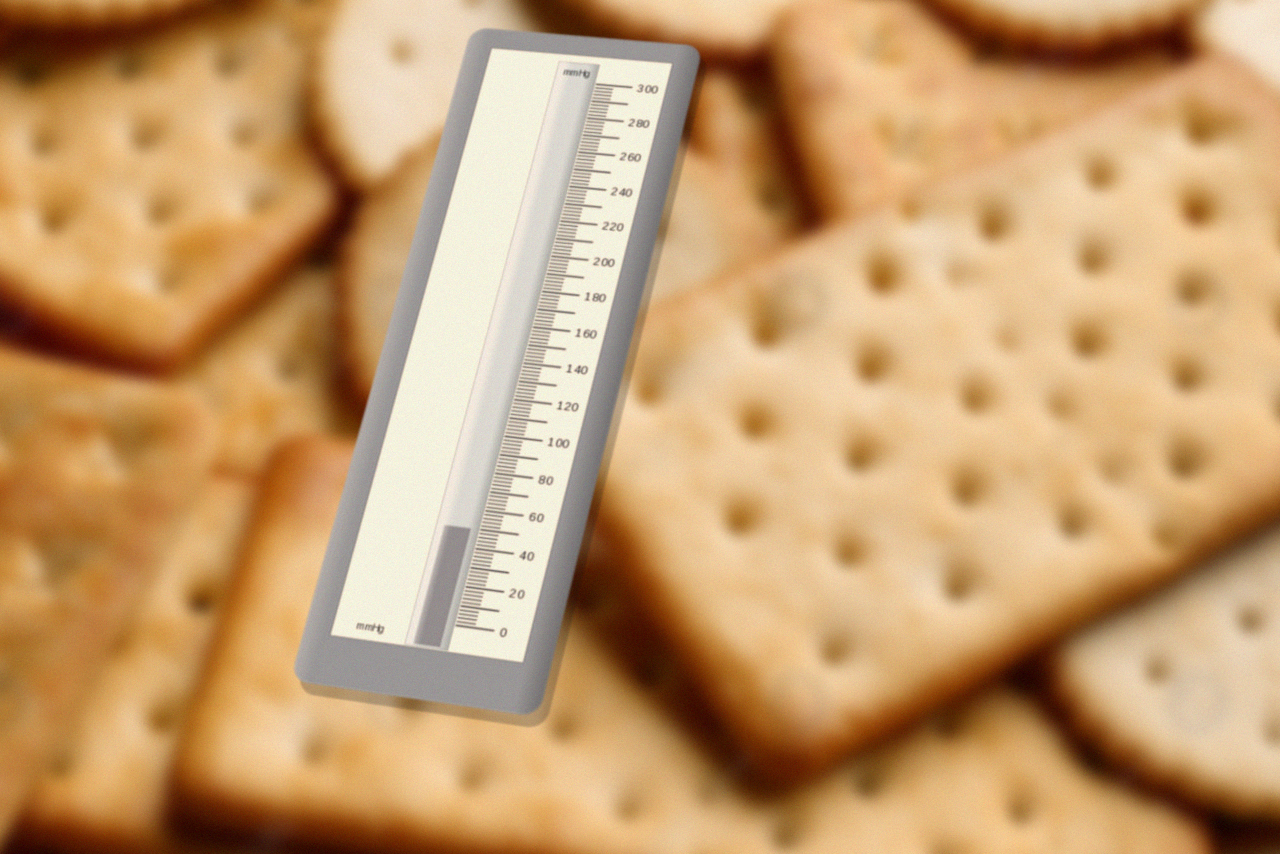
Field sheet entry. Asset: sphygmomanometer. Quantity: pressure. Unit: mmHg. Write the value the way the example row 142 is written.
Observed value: 50
